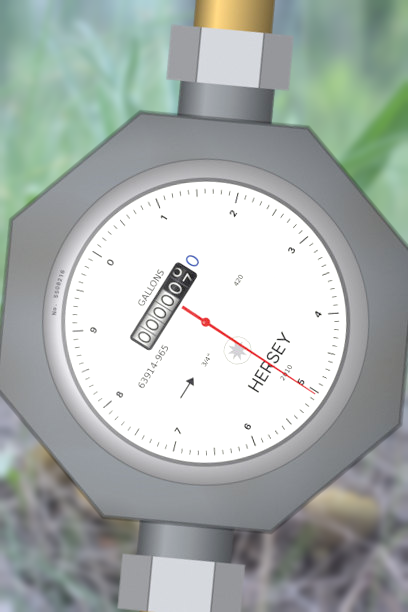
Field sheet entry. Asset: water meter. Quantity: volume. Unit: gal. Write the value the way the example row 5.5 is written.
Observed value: 65.0
